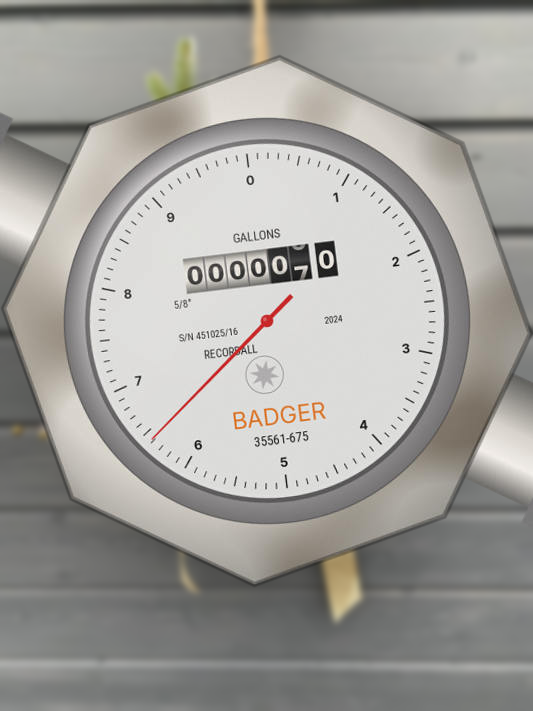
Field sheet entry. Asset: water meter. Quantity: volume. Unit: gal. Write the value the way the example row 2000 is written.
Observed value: 66.4
